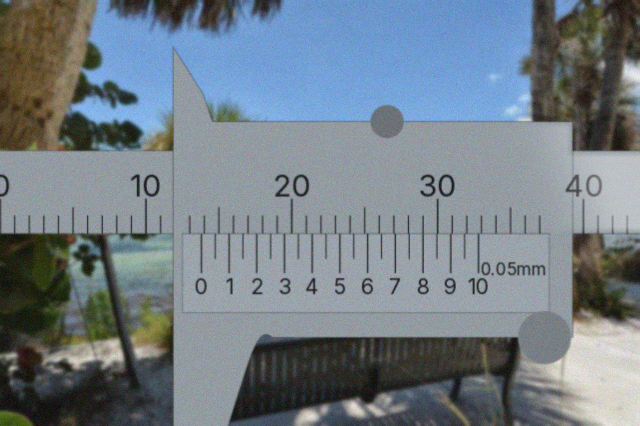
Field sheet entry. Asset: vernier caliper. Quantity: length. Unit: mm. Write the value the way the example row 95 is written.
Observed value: 13.8
